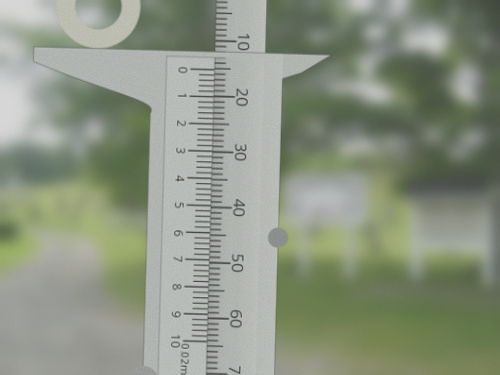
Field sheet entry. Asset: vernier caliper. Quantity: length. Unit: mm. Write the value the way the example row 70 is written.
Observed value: 15.2
